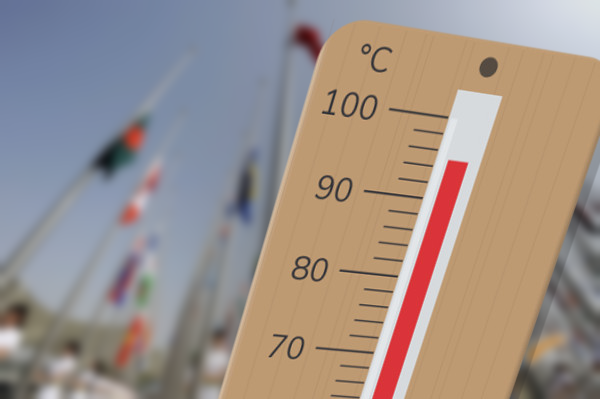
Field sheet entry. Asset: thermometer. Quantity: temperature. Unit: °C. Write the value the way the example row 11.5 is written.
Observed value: 95
